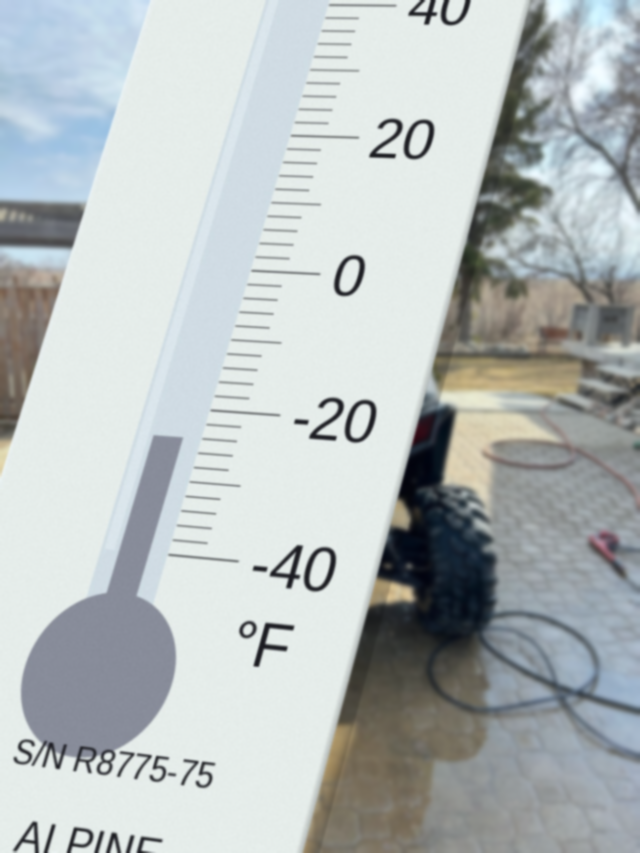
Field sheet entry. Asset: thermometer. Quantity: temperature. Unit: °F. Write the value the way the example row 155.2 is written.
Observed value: -24
